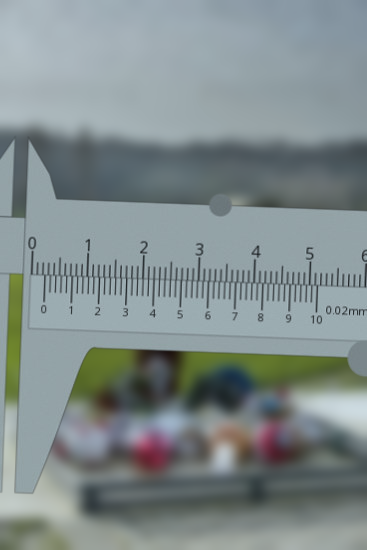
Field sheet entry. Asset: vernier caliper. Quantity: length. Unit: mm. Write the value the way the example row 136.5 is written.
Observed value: 2.4
